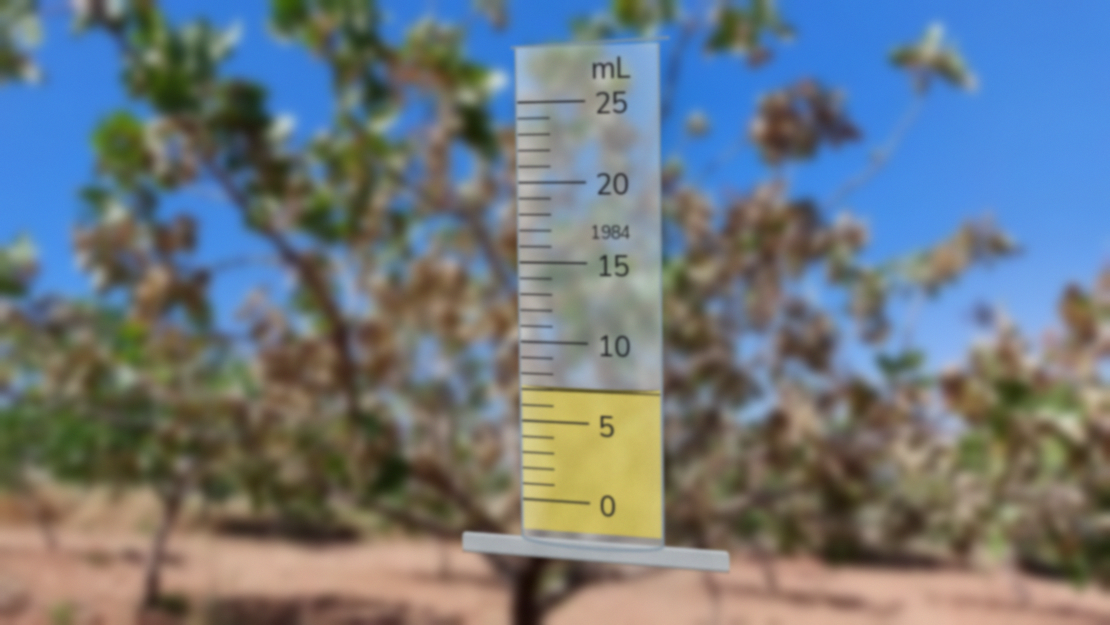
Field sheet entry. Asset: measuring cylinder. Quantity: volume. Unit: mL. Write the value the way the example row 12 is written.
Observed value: 7
